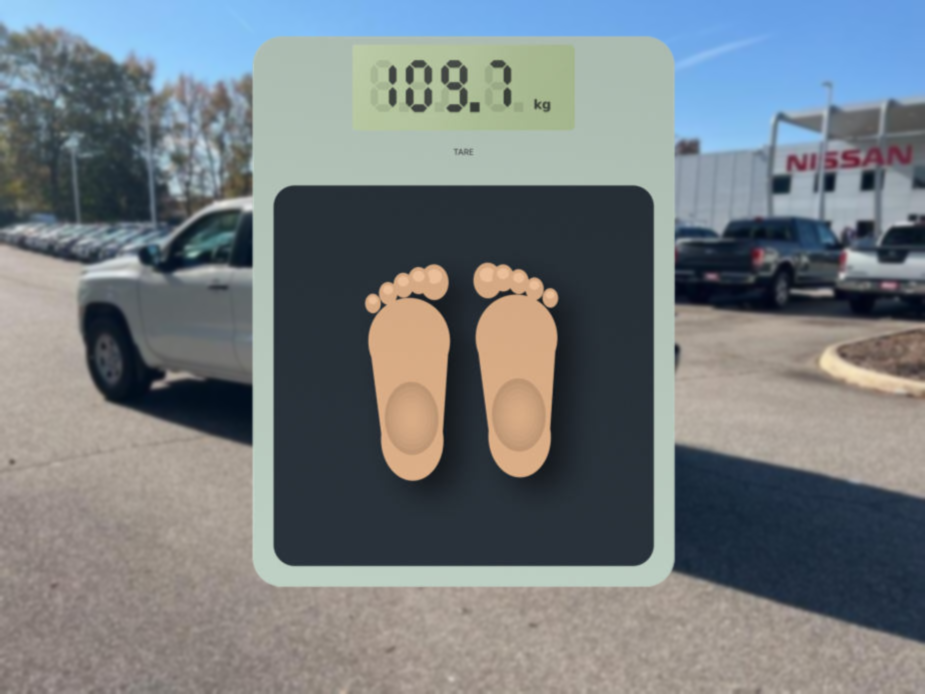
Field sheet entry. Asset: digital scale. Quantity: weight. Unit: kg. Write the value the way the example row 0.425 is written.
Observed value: 109.7
